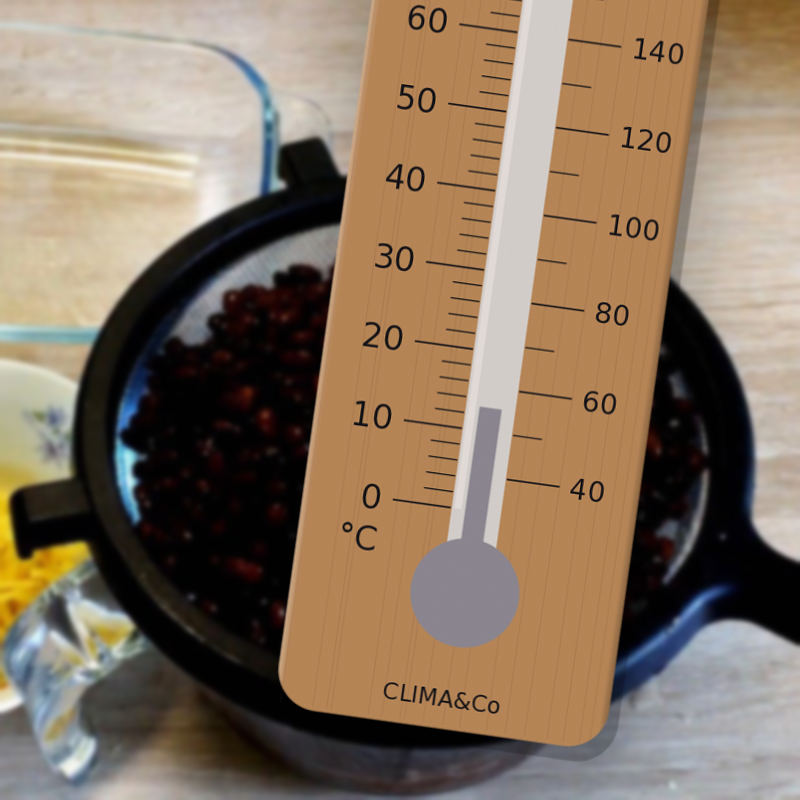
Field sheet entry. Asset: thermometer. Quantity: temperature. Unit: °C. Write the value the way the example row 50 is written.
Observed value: 13
